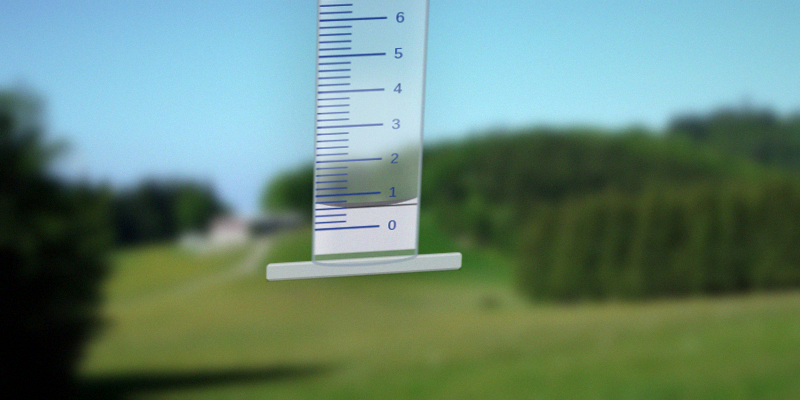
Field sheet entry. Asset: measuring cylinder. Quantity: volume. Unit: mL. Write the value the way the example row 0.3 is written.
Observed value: 0.6
